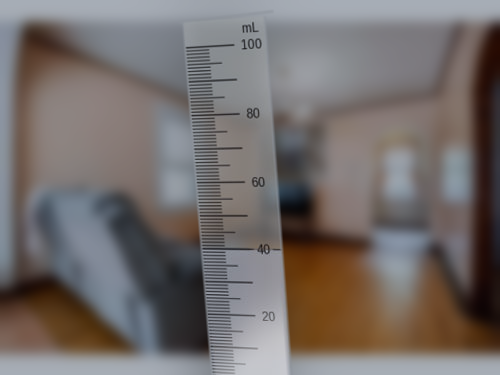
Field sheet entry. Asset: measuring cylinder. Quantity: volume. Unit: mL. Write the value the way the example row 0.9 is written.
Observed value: 40
